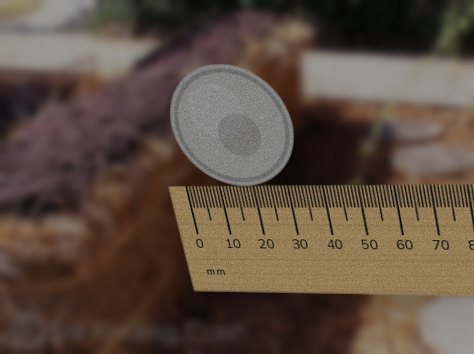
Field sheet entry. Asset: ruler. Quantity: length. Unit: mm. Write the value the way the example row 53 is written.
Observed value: 35
